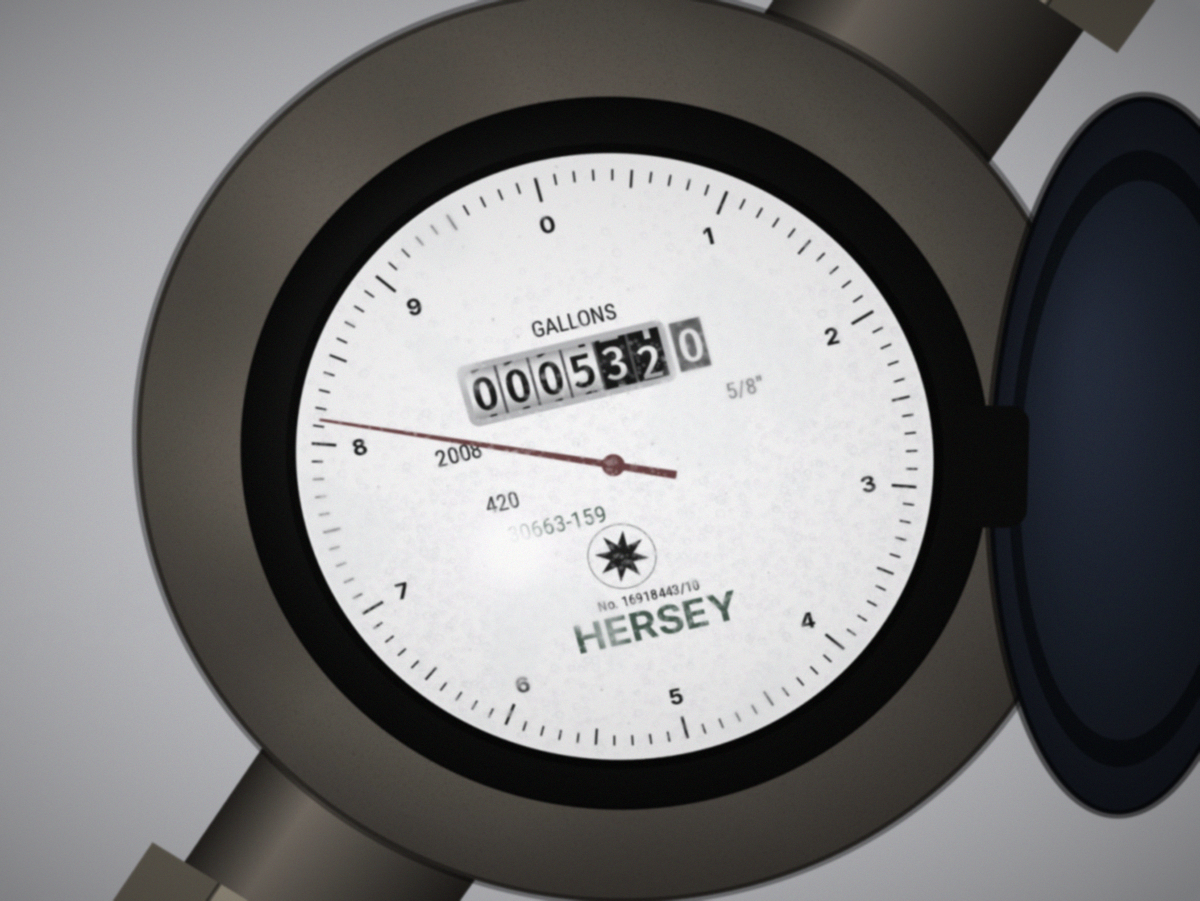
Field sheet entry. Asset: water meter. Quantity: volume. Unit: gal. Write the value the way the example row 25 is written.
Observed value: 5318.1
